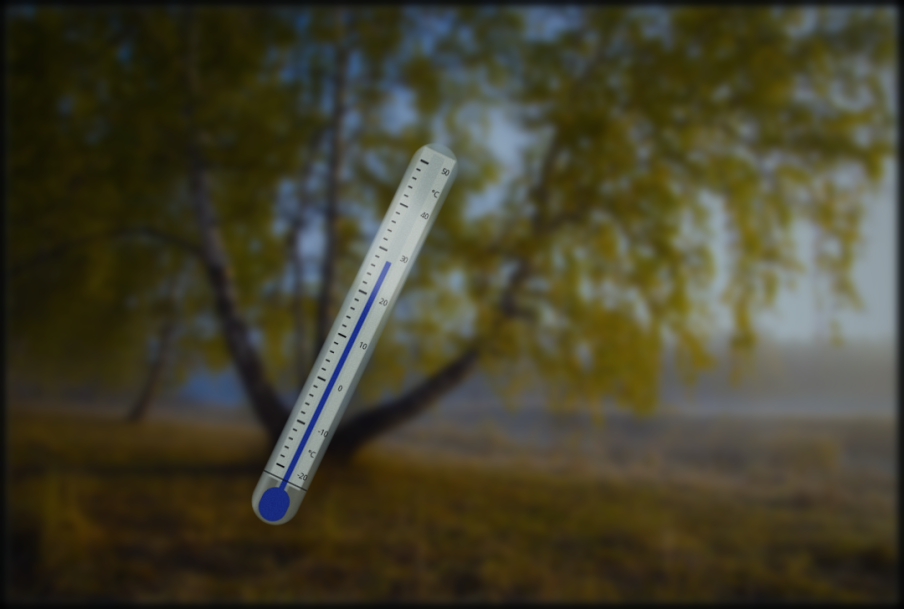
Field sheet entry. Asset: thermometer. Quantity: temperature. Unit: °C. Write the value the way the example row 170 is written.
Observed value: 28
